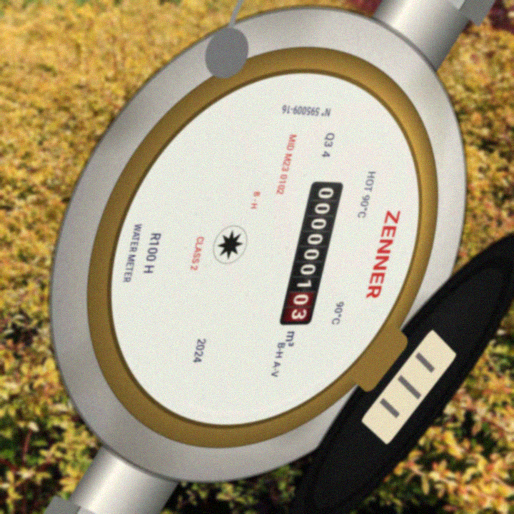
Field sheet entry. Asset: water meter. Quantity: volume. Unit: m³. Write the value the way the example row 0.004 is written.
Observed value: 1.03
